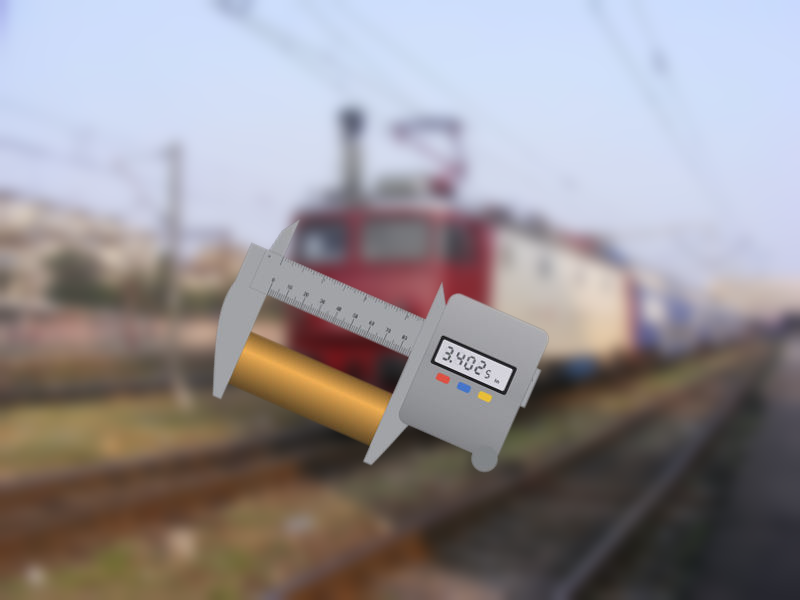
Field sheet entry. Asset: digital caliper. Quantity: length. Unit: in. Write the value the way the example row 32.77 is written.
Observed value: 3.4025
